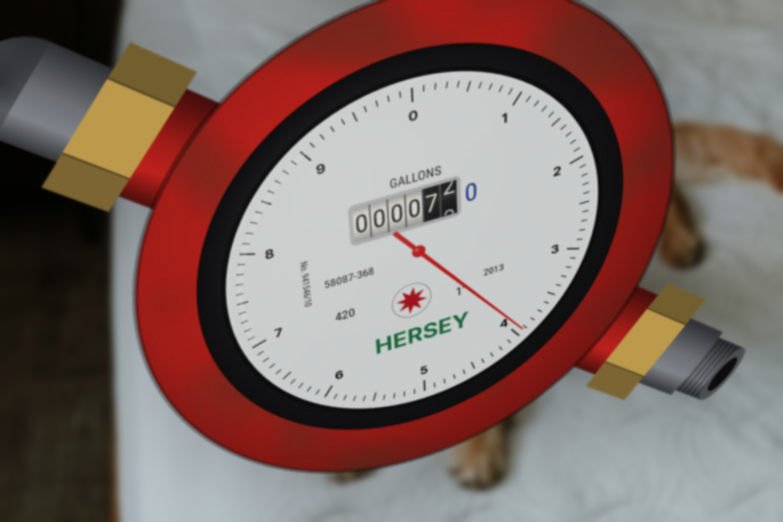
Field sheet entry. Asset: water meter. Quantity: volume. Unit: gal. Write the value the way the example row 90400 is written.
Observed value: 723.9
